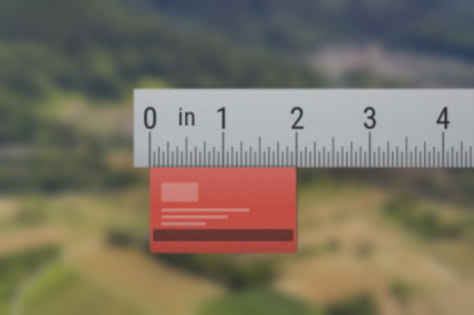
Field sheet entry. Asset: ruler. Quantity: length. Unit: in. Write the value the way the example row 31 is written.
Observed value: 2
